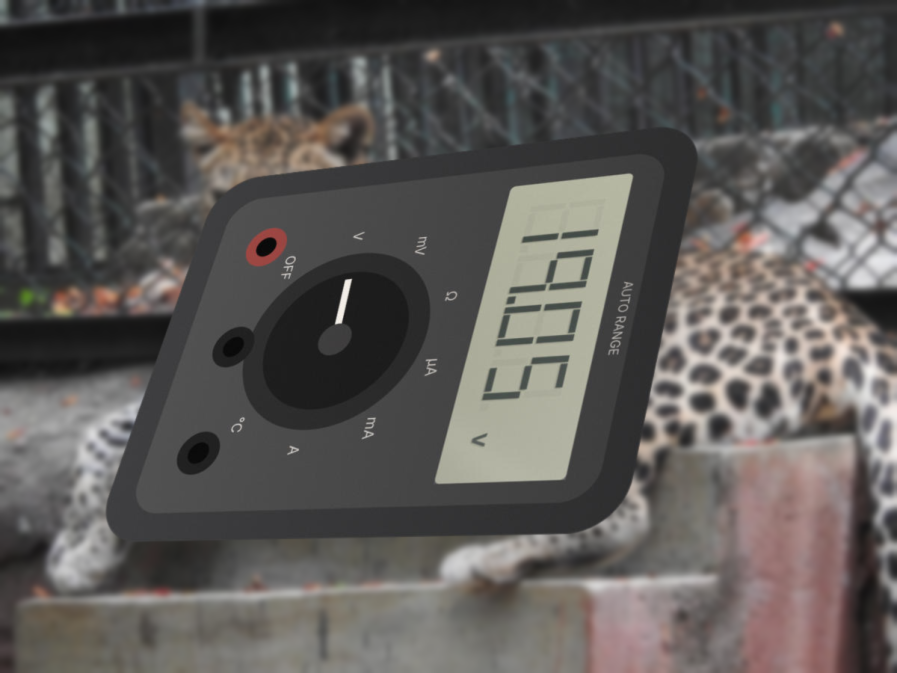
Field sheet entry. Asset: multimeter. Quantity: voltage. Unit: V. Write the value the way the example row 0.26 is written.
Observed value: 19.05
